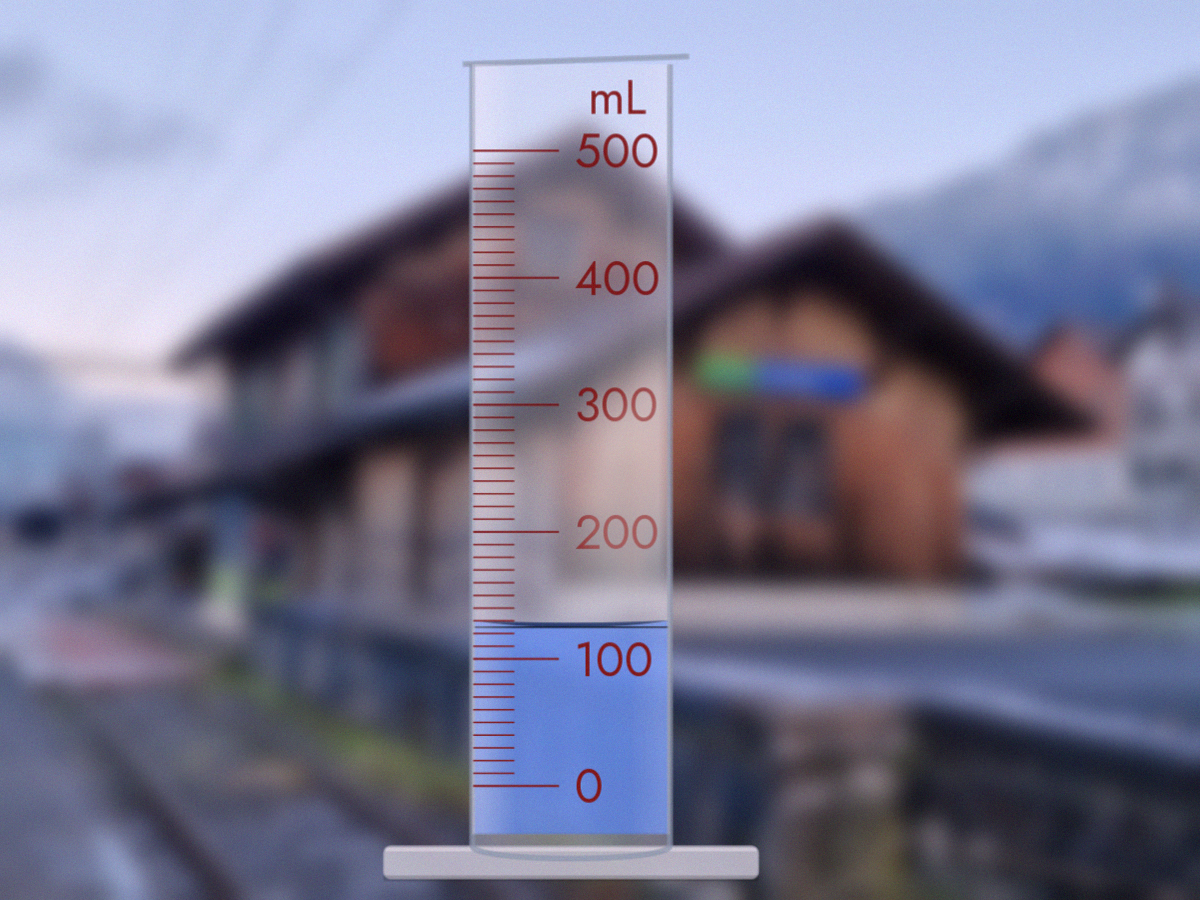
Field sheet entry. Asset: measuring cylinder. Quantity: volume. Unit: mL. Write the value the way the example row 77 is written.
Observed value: 125
